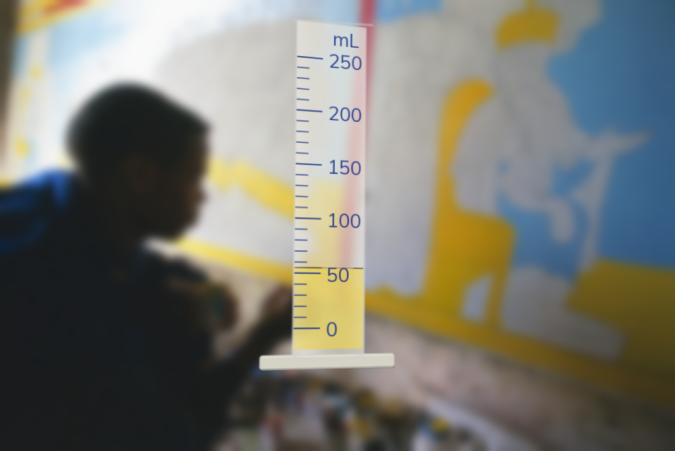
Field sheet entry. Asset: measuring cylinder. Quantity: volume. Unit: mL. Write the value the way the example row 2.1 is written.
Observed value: 55
